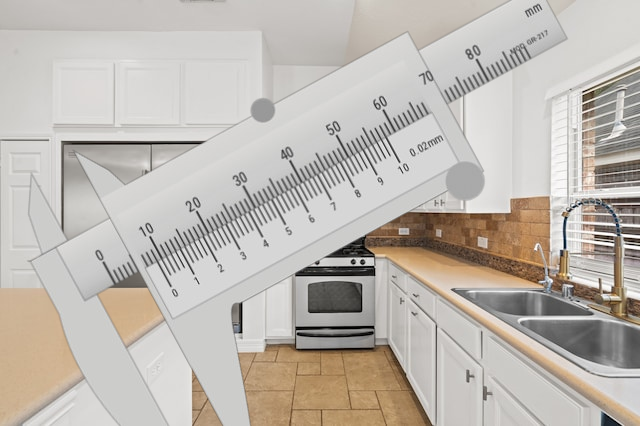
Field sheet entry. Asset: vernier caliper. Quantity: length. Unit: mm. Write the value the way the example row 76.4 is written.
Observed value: 9.0
